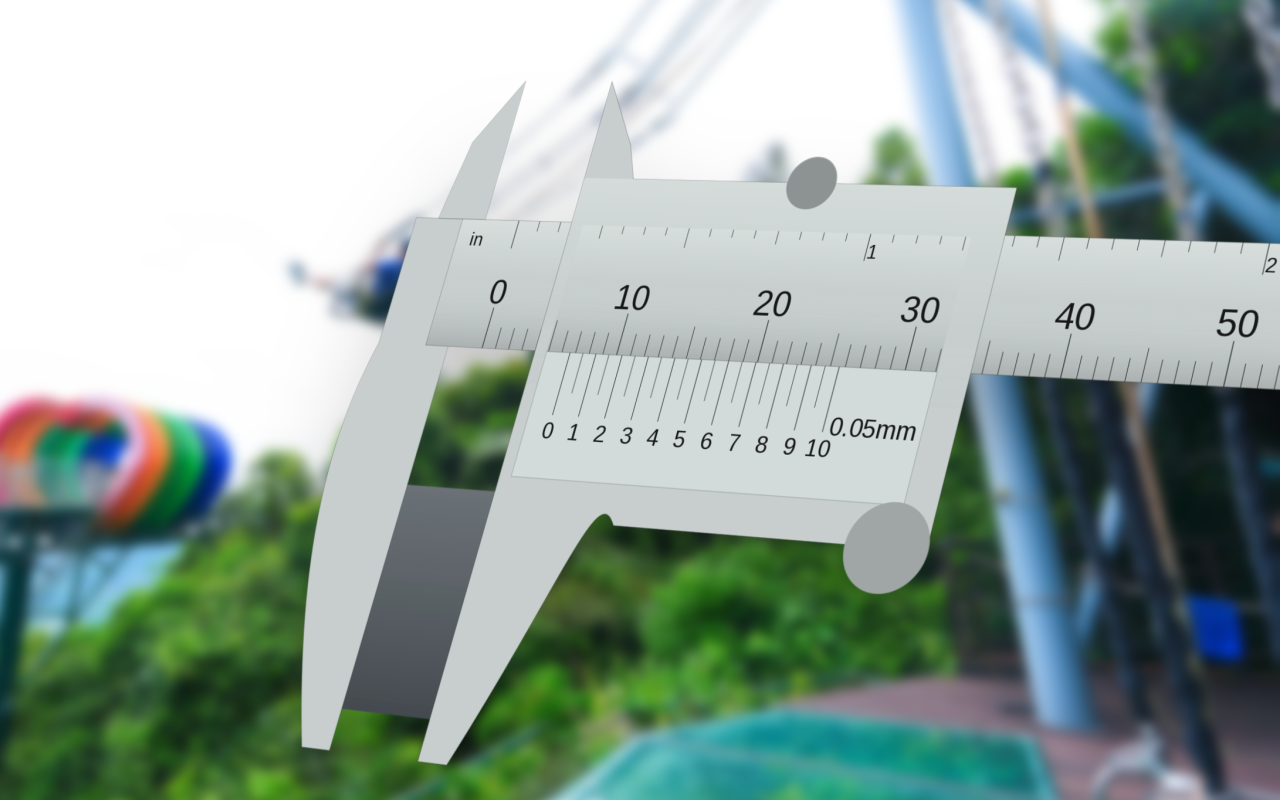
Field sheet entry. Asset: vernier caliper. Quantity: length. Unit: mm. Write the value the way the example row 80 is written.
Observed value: 6.6
